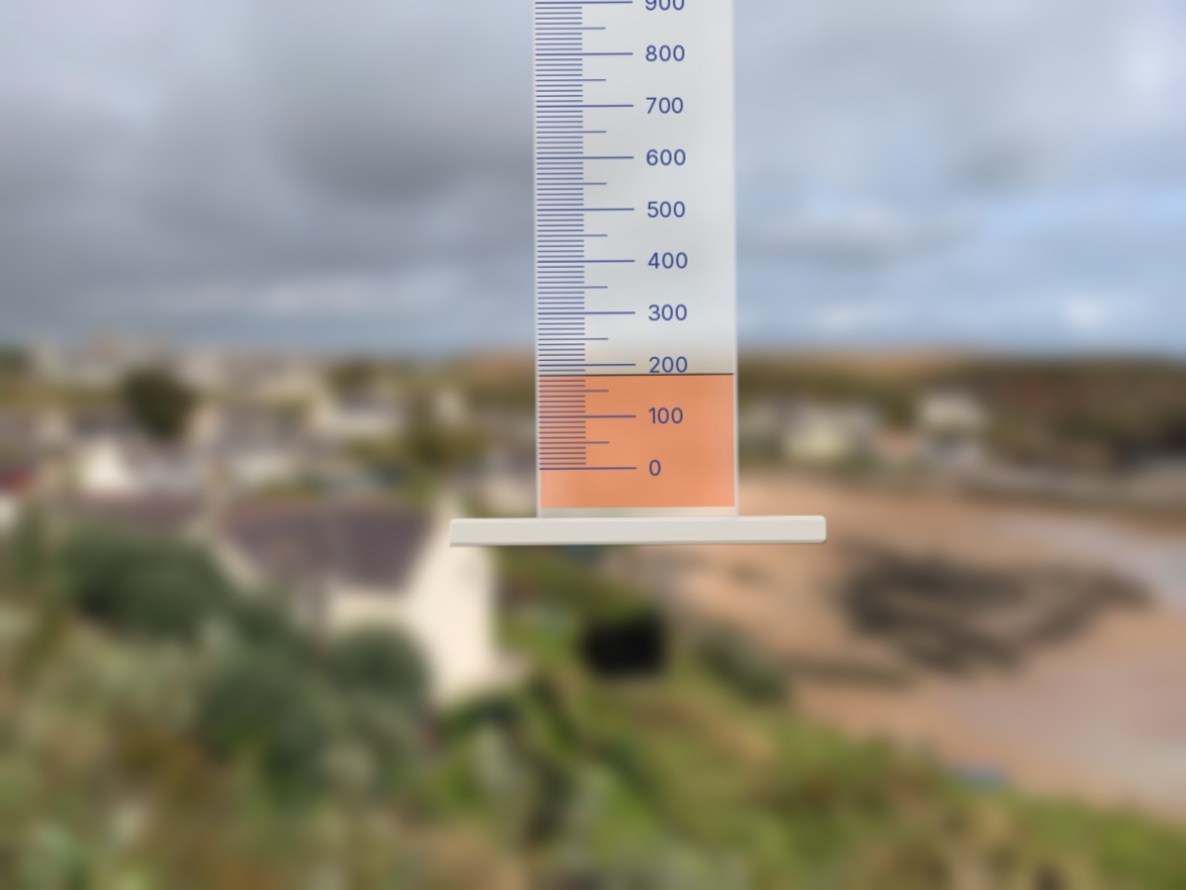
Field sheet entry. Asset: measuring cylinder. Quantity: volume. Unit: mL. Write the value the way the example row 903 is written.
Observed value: 180
